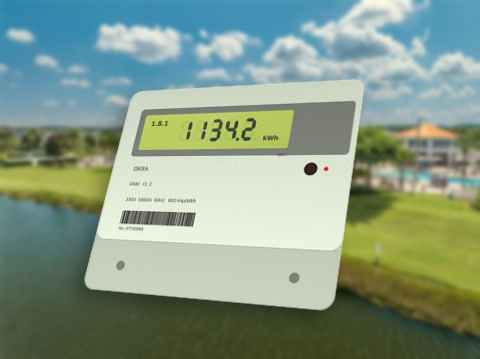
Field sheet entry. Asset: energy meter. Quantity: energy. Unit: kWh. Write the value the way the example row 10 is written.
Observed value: 1134.2
